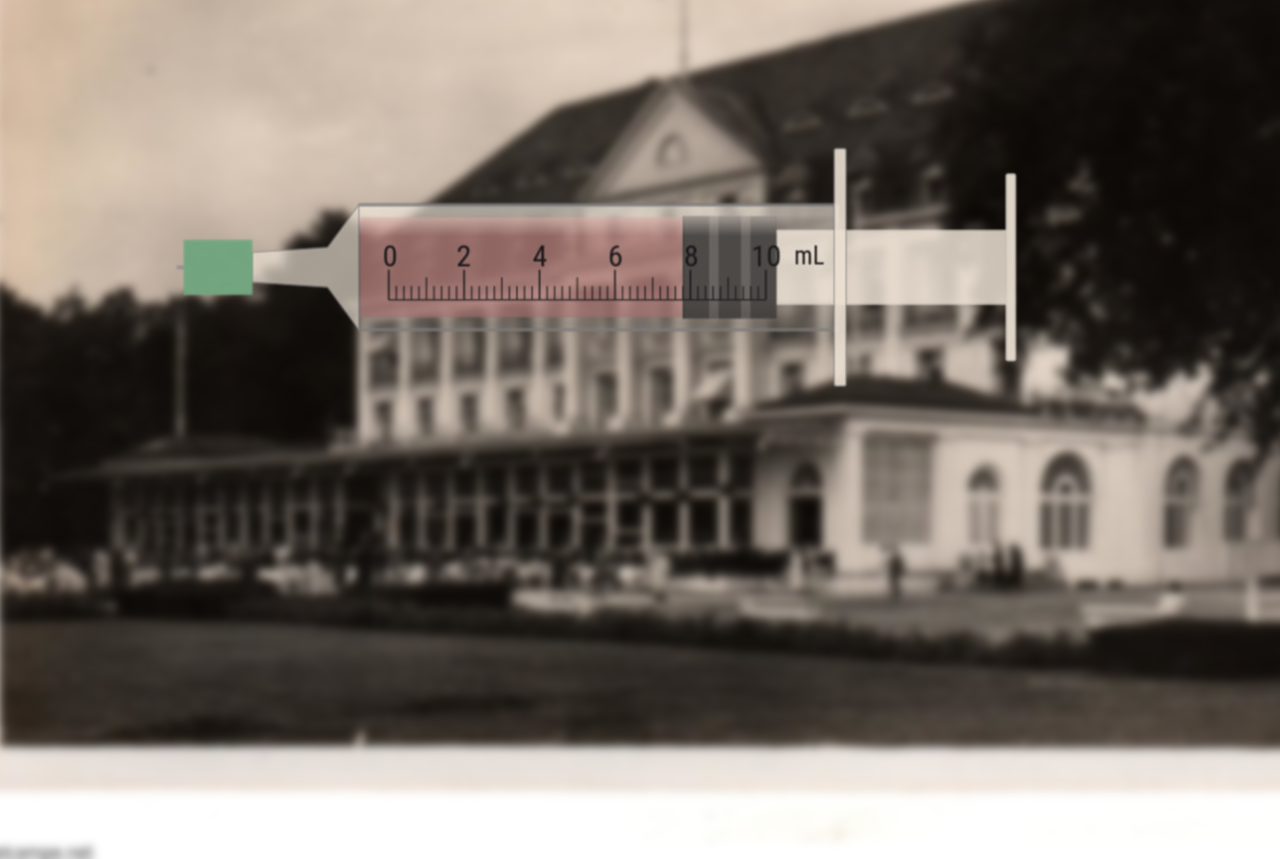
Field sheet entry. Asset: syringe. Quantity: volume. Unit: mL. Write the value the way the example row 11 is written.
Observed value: 7.8
